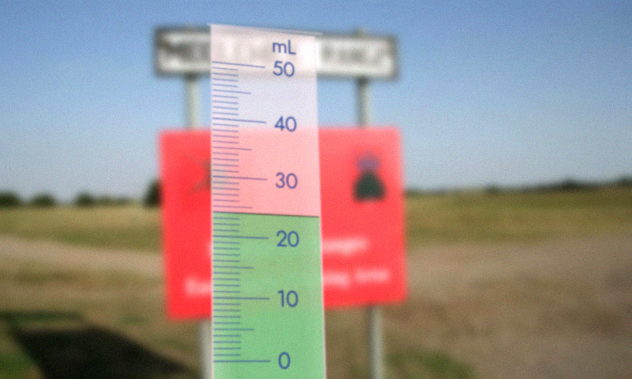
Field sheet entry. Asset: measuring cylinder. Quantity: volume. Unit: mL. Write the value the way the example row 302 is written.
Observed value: 24
